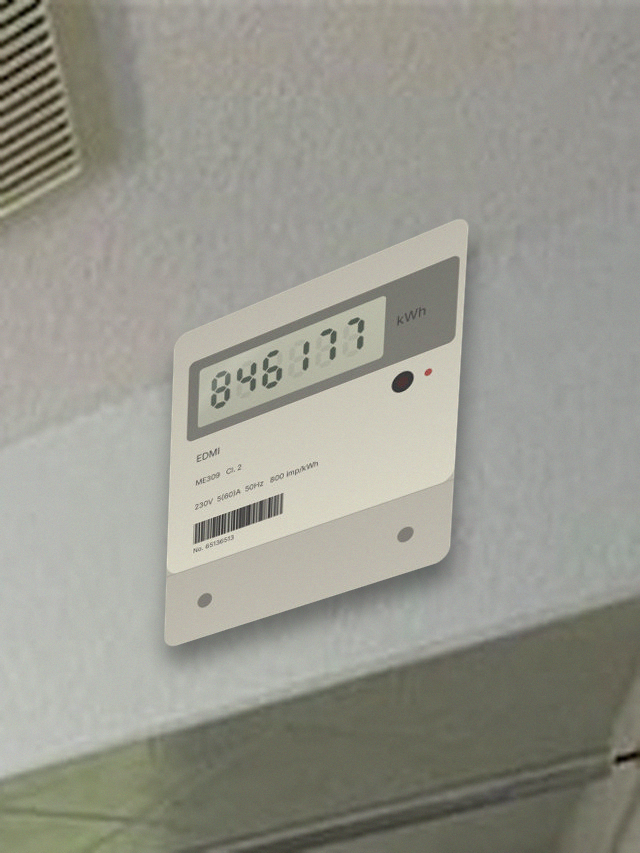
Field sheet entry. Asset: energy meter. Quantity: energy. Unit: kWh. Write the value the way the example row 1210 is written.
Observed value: 846177
